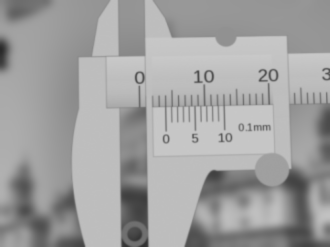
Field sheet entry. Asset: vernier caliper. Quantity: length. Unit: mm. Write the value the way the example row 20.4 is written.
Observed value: 4.0
